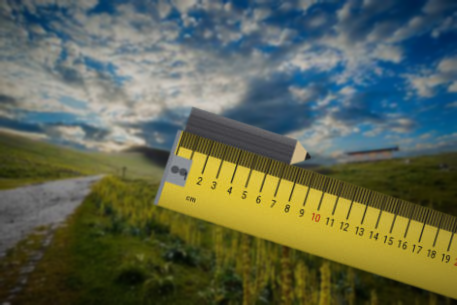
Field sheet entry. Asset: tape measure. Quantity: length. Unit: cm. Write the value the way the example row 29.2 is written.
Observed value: 8.5
